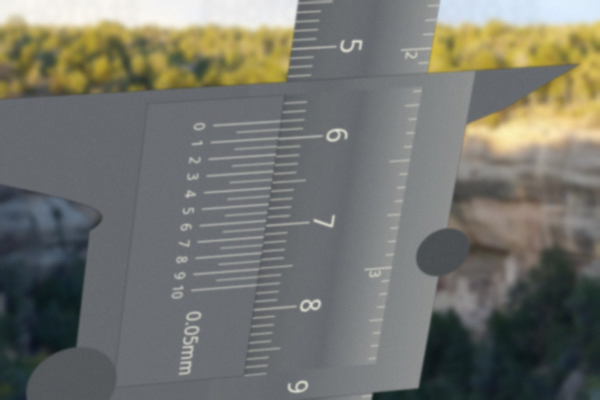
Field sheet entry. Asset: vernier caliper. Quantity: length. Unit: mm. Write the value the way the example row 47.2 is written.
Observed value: 58.0
